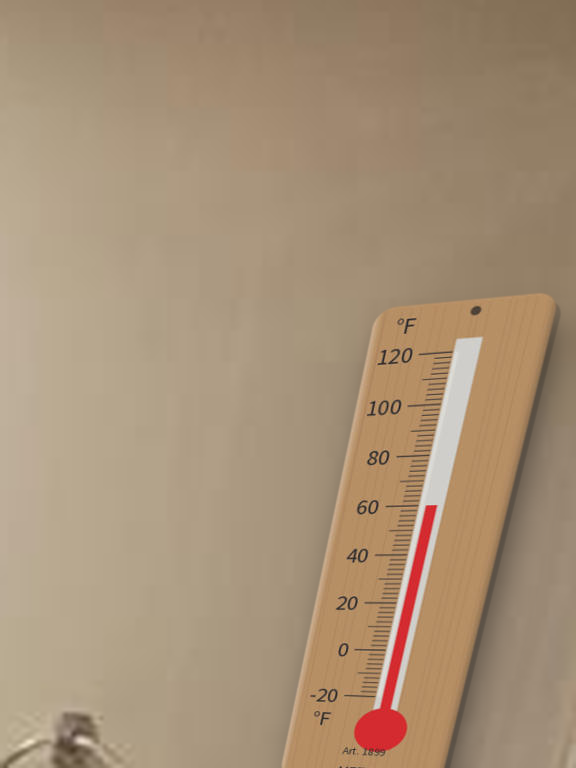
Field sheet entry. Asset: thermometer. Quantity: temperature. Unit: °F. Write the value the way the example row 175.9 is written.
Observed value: 60
